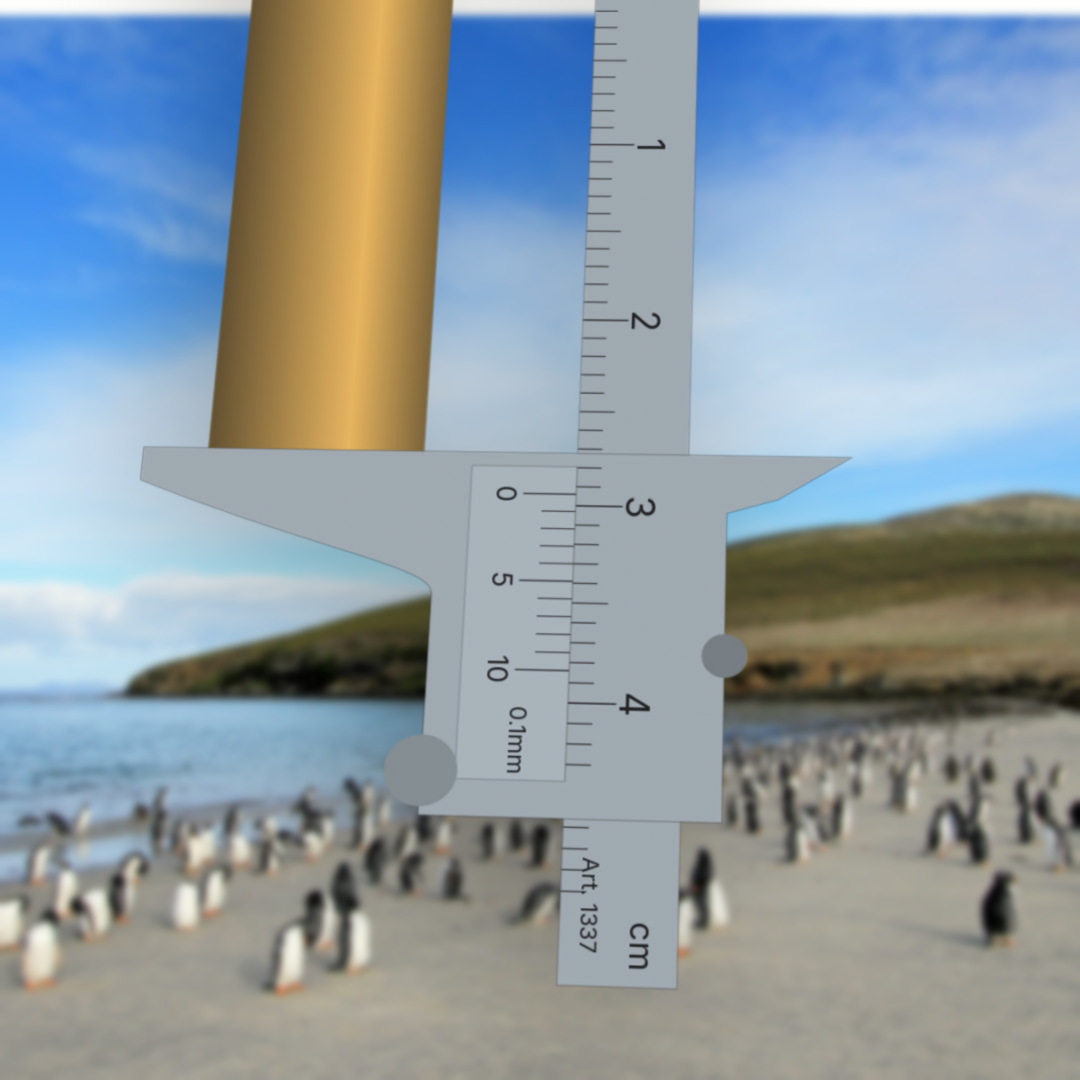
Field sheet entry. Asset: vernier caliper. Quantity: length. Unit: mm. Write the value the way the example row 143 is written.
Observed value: 29.4
